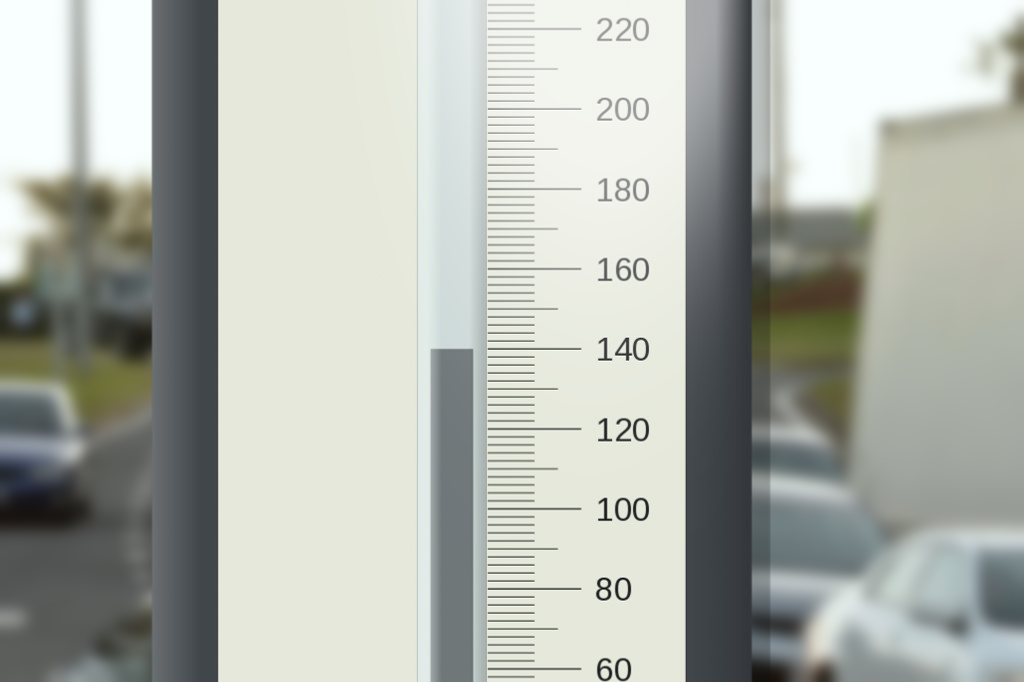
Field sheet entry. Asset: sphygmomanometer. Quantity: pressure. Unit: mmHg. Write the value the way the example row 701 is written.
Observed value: 140
